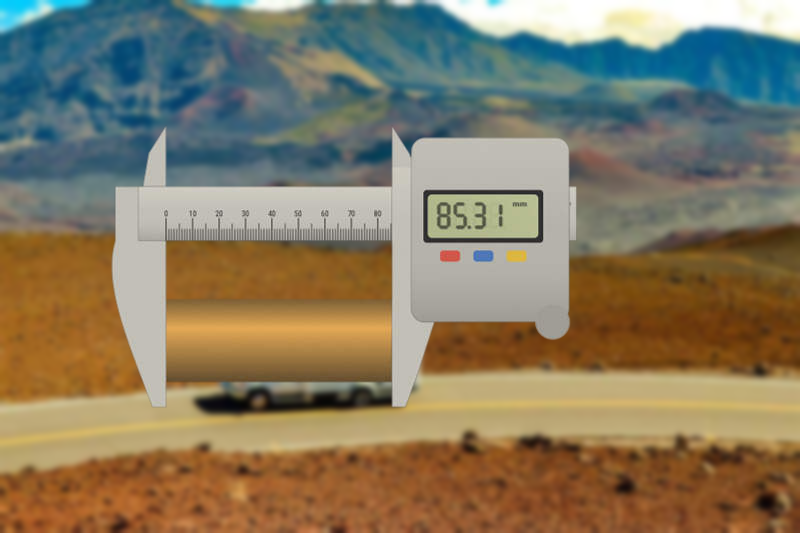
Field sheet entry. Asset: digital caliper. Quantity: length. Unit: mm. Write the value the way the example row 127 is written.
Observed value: 85.31
